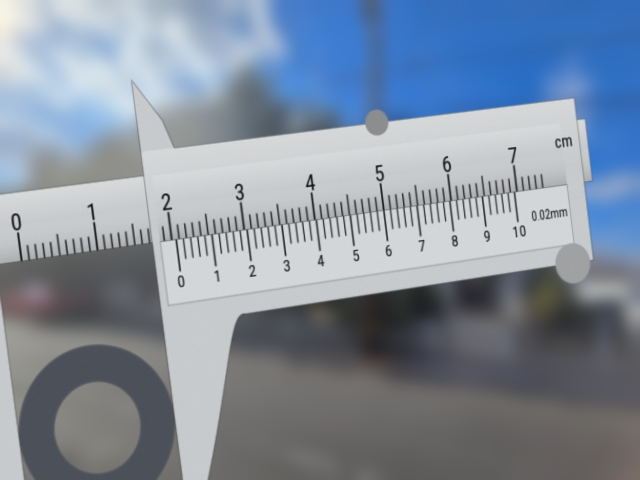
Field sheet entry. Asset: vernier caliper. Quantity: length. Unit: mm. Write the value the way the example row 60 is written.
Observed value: 20.6
